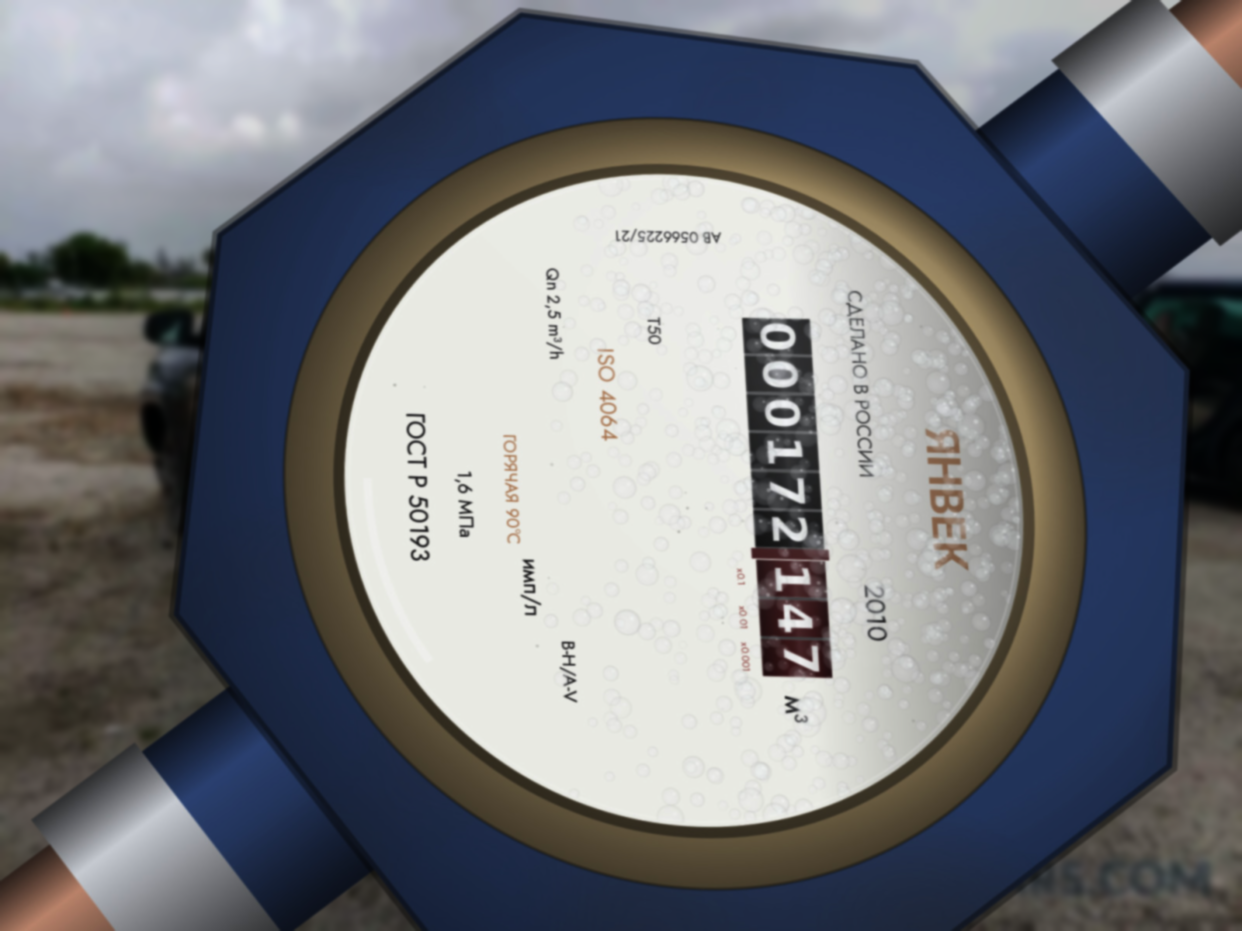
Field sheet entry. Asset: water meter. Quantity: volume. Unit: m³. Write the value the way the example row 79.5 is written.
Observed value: 172.147
